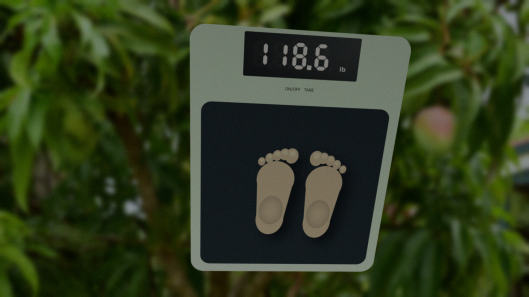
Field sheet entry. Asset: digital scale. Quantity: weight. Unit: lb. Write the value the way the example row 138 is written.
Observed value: 118.6
